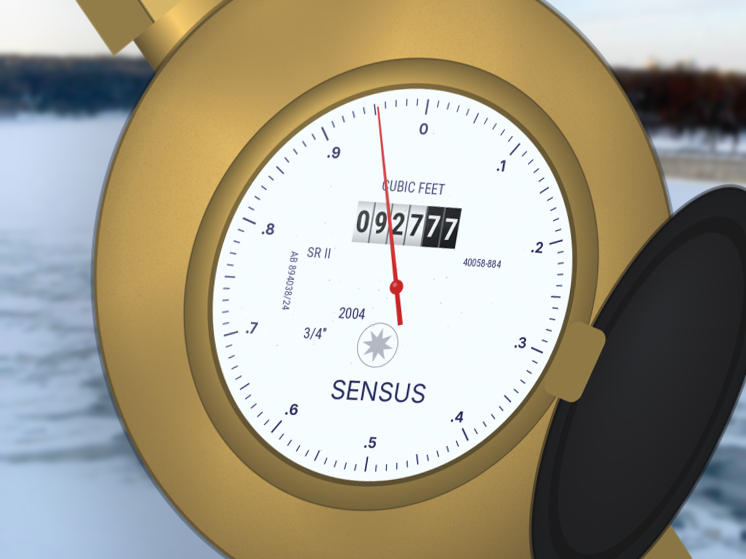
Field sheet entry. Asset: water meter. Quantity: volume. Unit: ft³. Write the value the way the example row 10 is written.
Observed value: 92776.95
